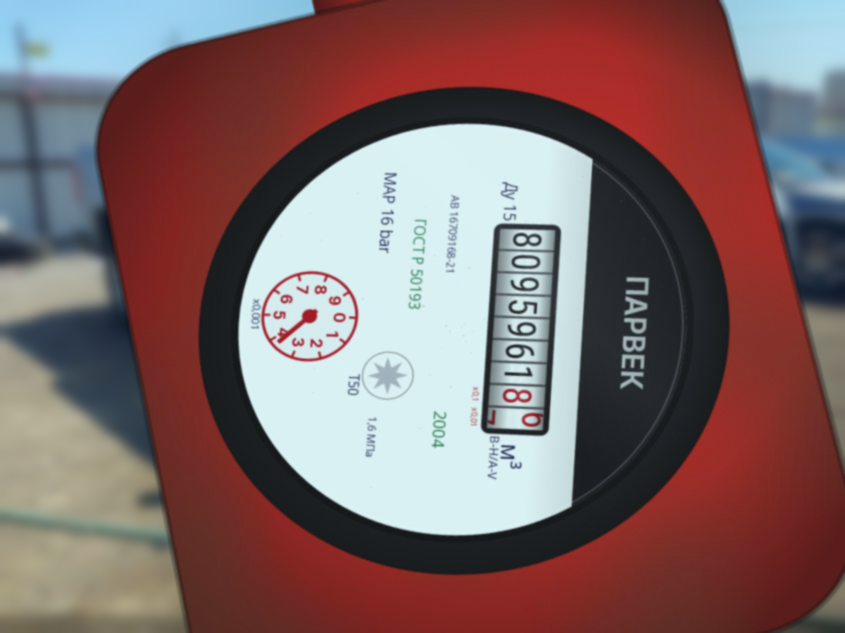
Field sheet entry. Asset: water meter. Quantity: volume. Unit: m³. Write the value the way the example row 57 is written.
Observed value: 8095961.863
